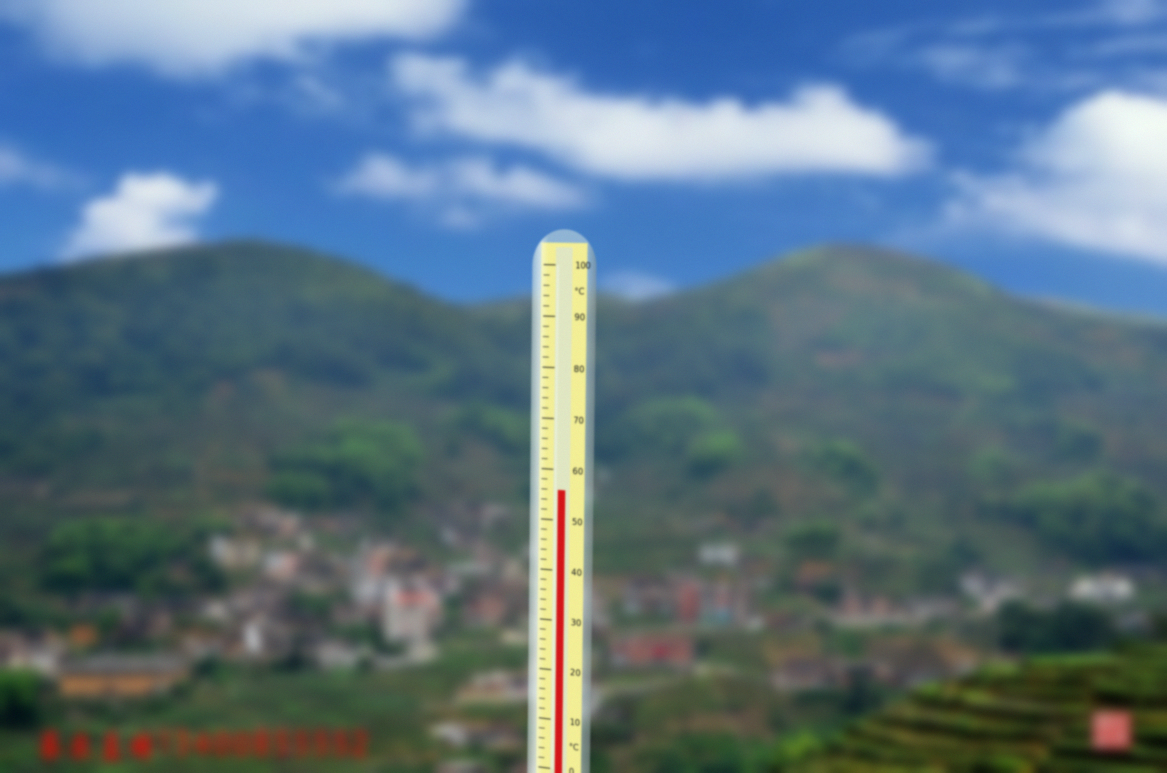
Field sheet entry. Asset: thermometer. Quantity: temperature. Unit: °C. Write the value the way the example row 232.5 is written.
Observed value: 56
